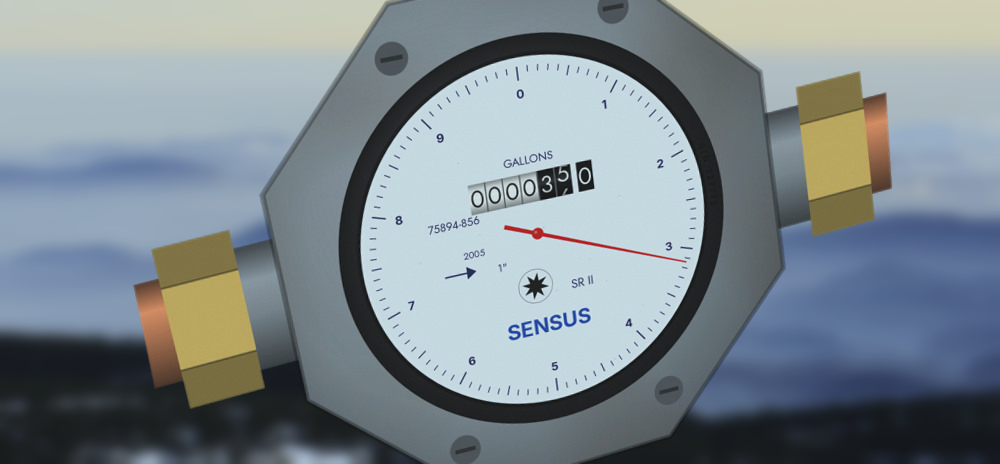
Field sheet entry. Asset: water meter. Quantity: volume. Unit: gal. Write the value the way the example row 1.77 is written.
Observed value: 353.1
